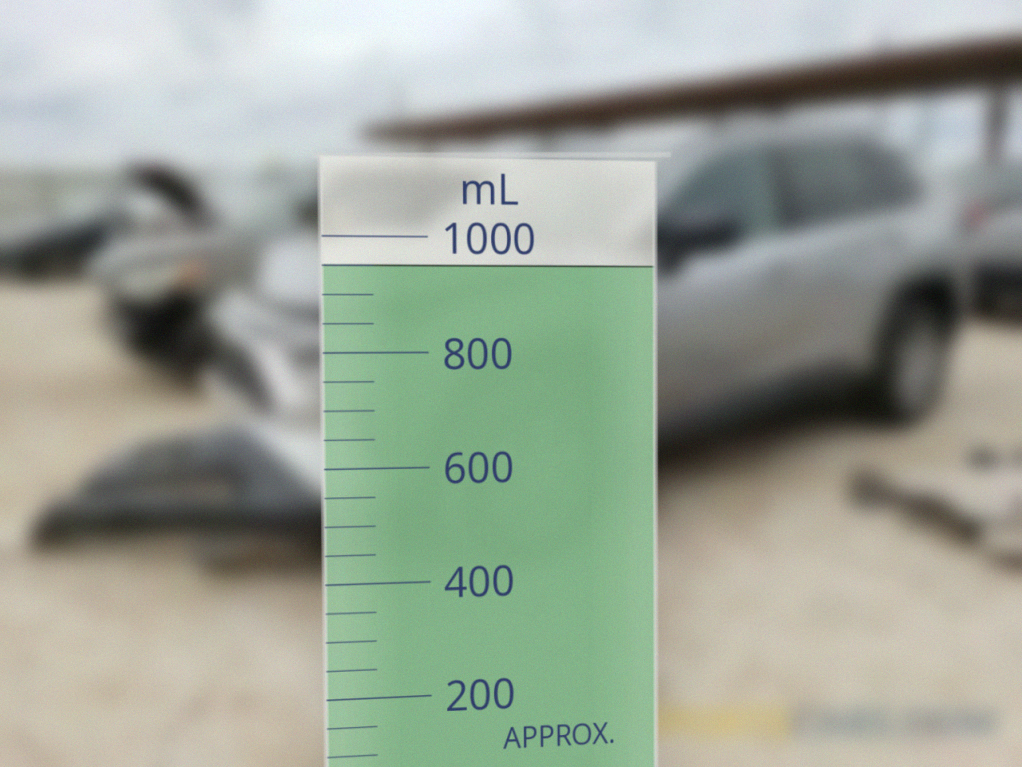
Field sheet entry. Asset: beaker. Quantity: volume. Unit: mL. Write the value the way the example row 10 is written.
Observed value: 950
